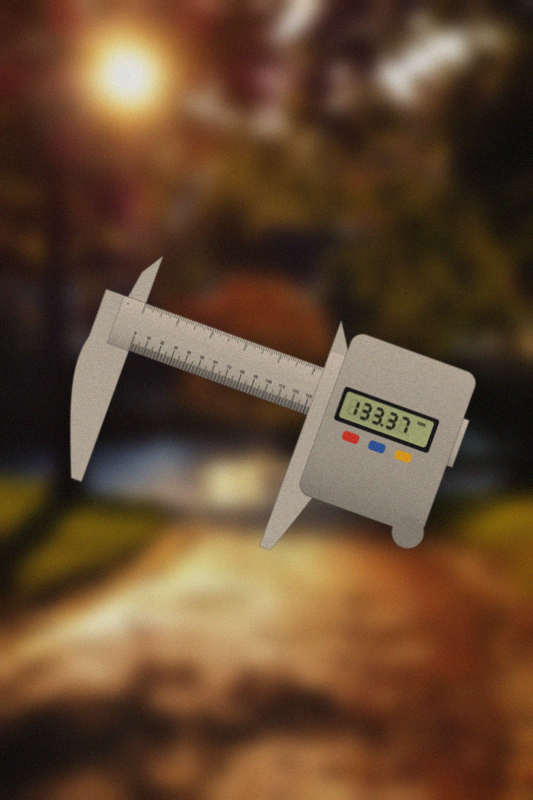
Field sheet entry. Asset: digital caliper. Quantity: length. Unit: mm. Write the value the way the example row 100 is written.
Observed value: 133.37
